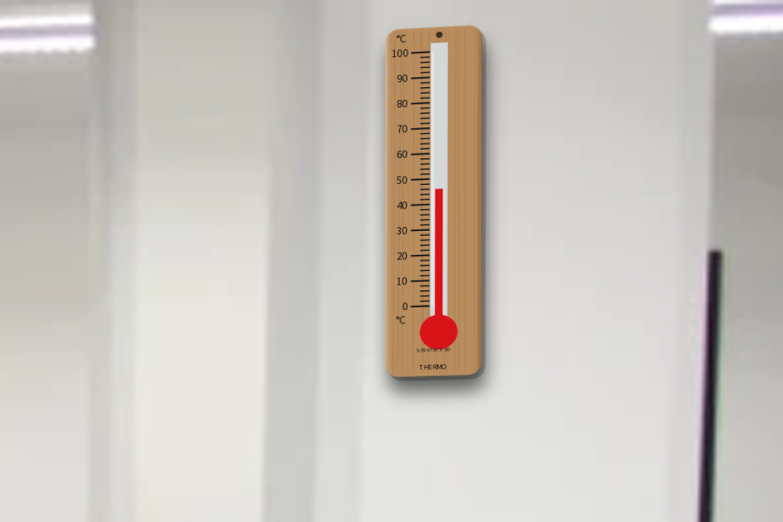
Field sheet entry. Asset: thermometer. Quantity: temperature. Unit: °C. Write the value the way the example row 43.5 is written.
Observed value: 46
